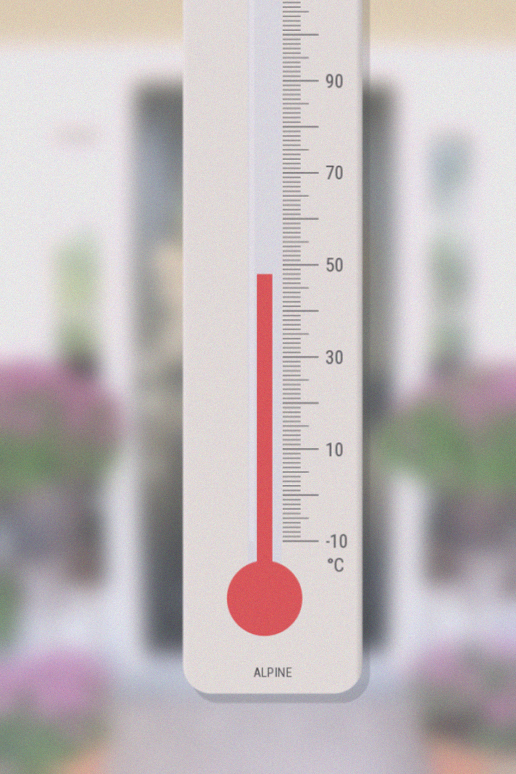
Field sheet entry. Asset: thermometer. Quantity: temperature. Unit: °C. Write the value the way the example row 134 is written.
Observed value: 48
